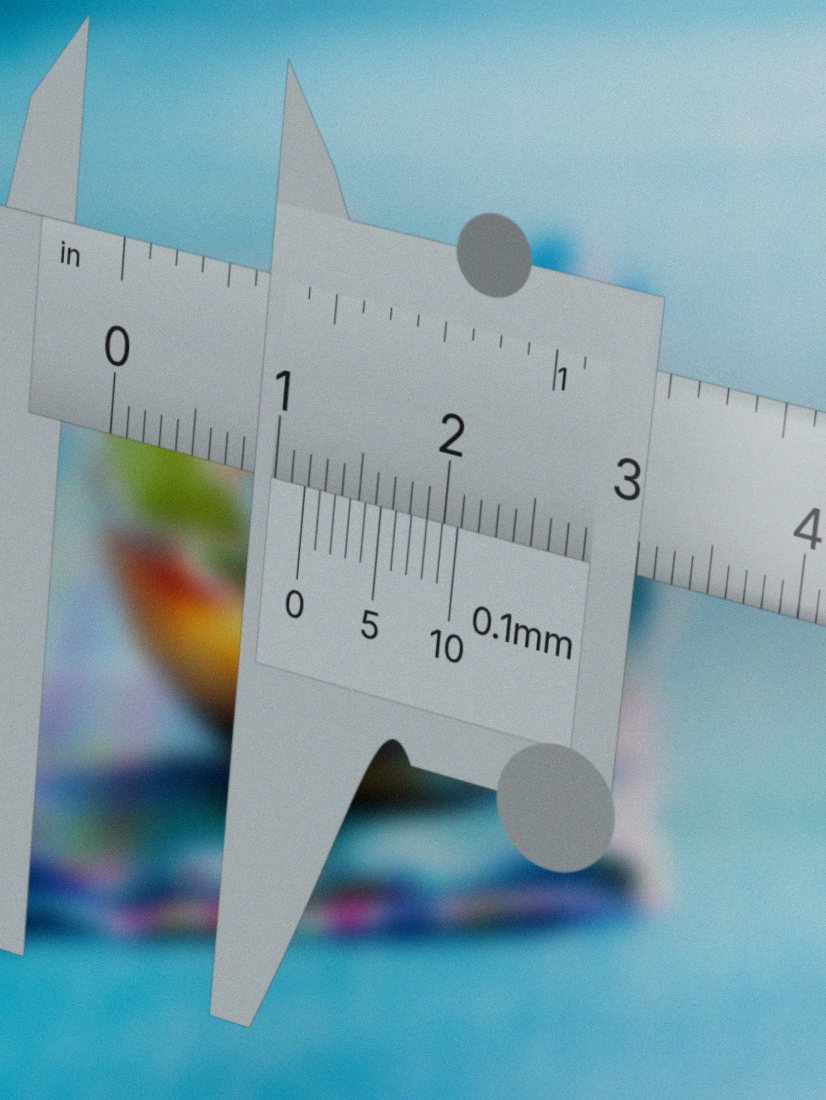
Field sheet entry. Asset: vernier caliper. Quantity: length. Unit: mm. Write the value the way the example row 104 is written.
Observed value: 11.8
